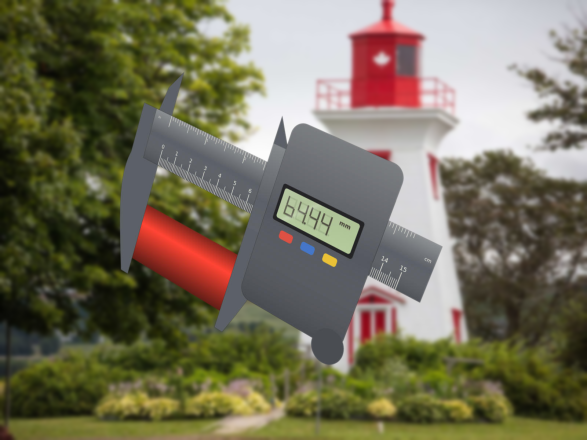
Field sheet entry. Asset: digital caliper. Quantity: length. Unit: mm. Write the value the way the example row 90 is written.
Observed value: 64.44
